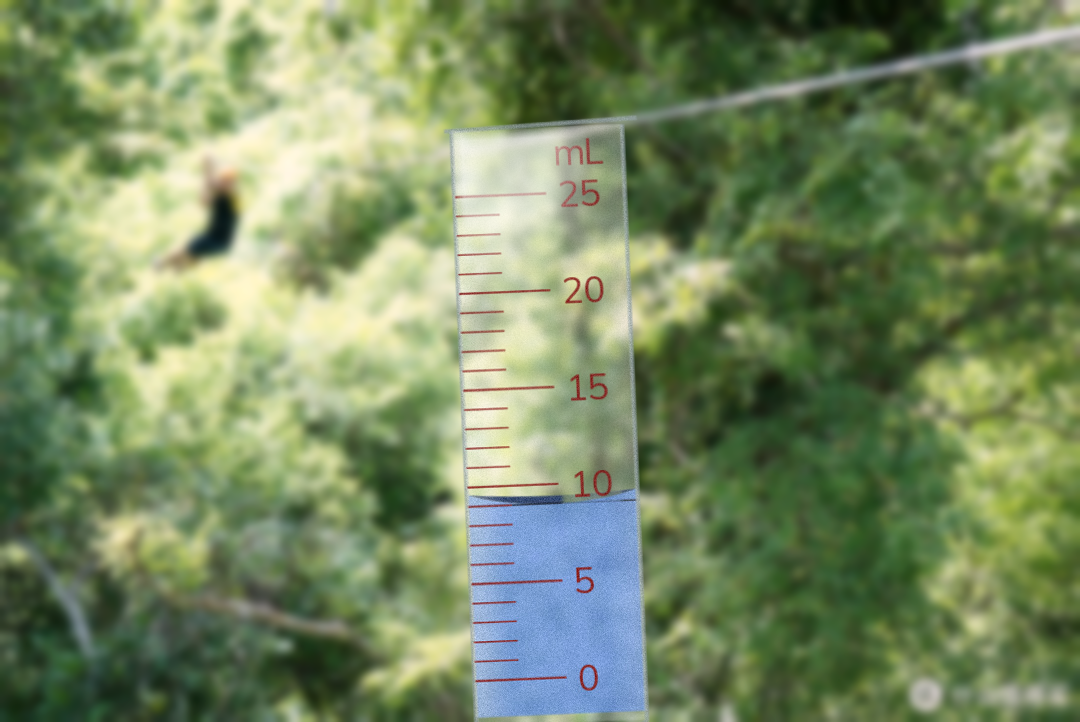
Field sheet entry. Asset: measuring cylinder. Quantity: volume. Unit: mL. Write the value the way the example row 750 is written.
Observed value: 9
